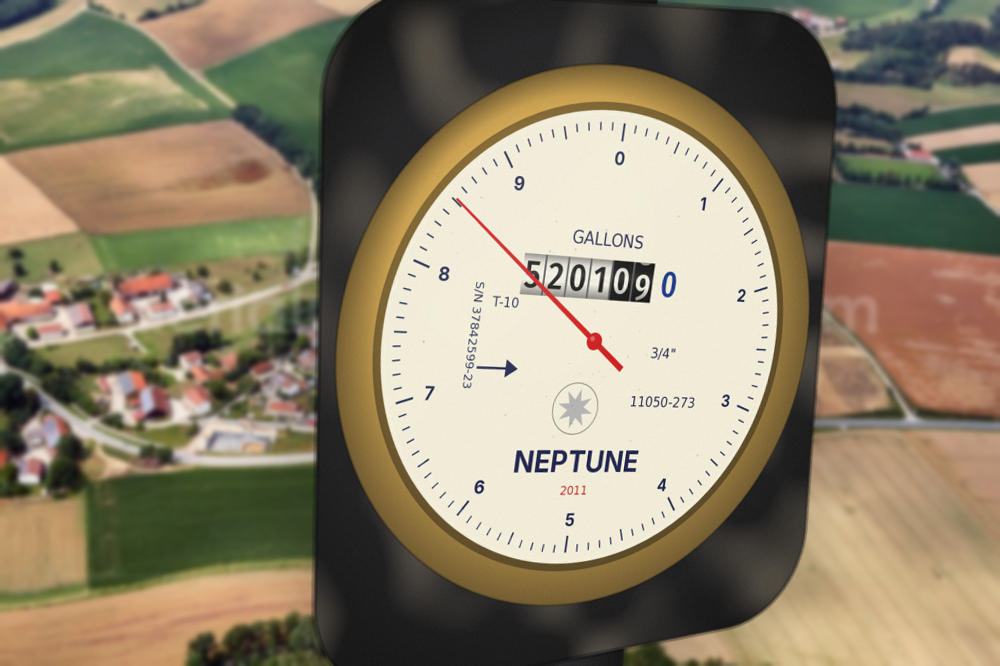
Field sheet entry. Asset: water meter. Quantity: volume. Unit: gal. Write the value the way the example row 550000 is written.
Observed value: 5201088.5
